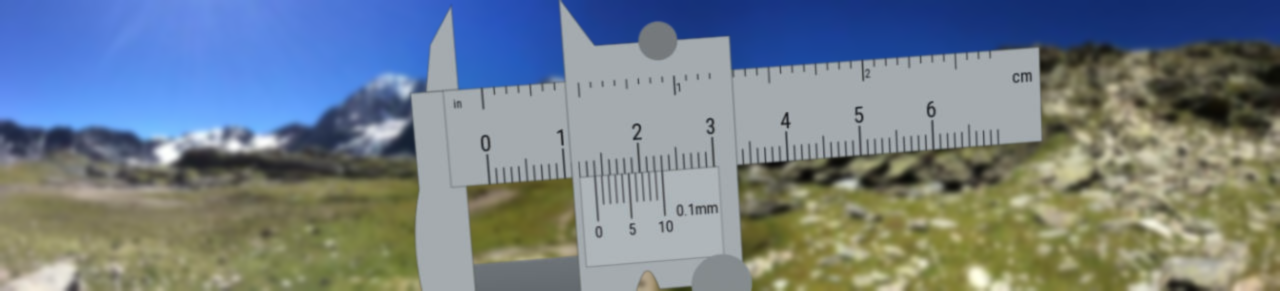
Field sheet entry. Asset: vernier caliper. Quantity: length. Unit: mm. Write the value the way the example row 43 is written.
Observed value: 14.0
